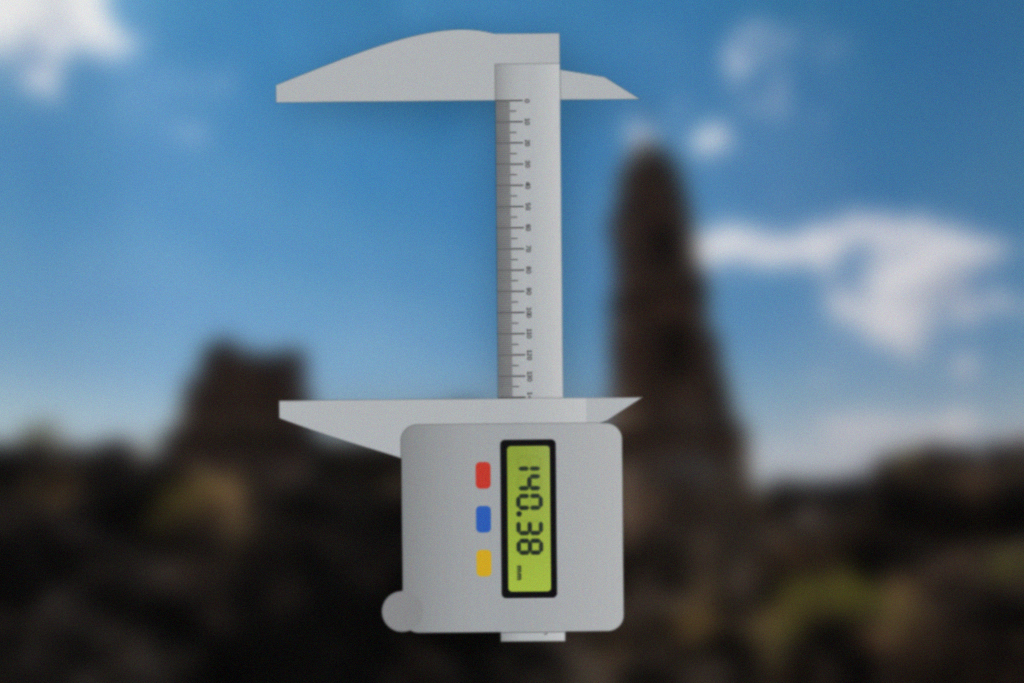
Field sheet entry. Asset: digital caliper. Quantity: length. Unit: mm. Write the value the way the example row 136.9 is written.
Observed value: 140.38
